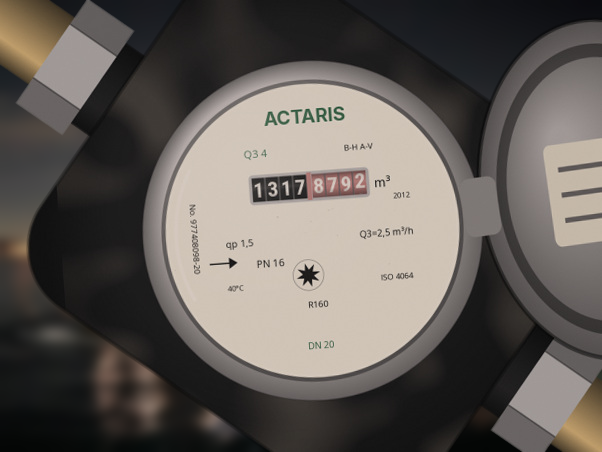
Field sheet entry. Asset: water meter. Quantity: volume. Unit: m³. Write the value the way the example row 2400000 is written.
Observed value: 1317.8792
